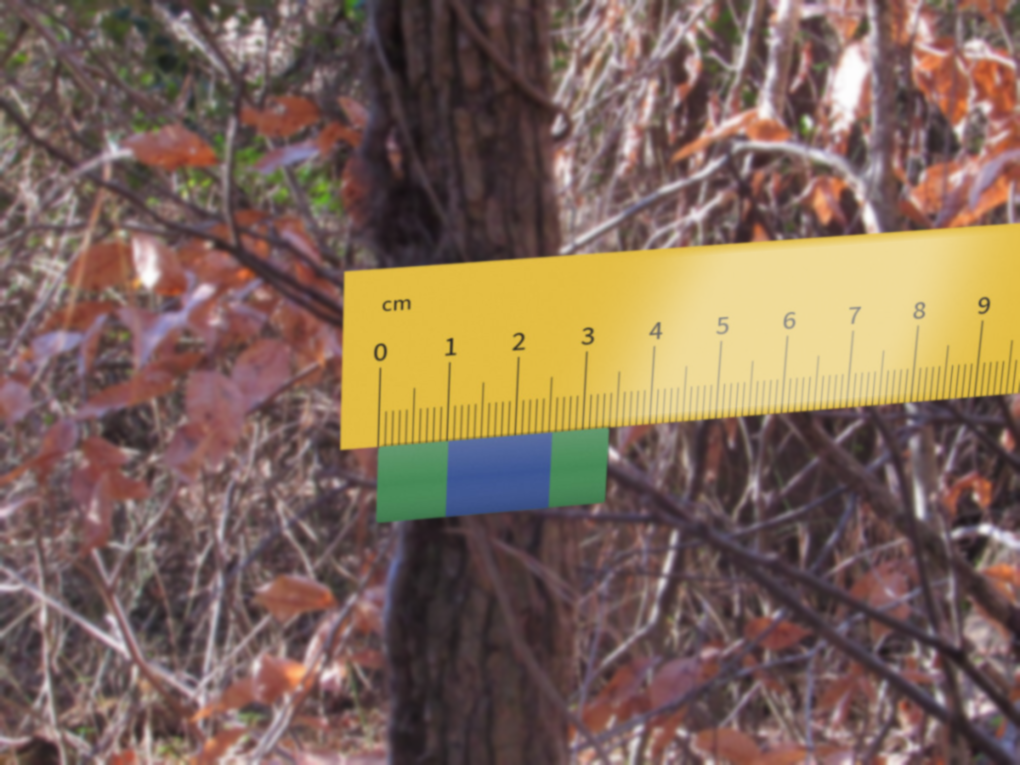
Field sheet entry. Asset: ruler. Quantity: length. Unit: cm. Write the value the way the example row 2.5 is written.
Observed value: 3.4
